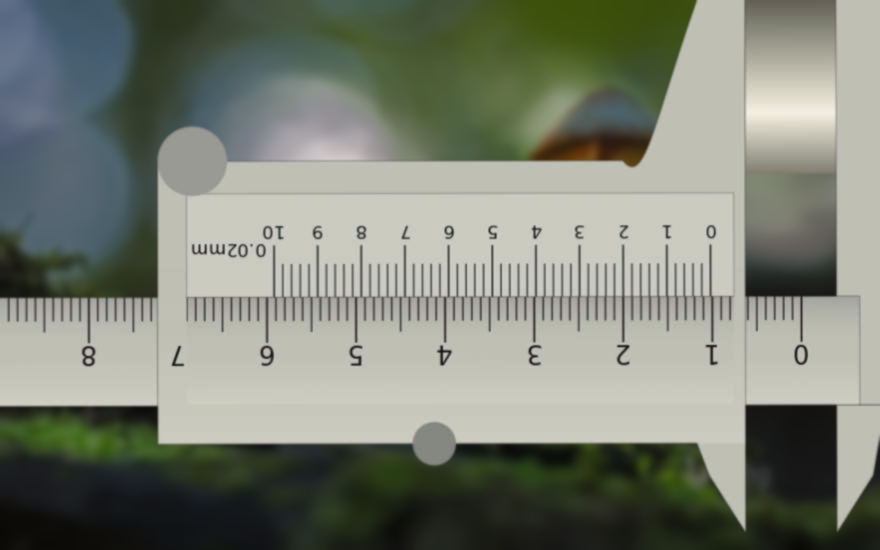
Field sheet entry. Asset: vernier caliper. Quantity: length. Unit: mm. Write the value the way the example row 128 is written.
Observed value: 10.2
